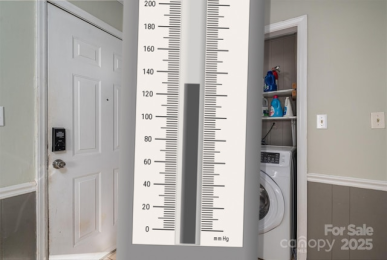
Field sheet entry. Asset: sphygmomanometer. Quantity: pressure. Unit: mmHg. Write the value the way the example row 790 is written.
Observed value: 130
